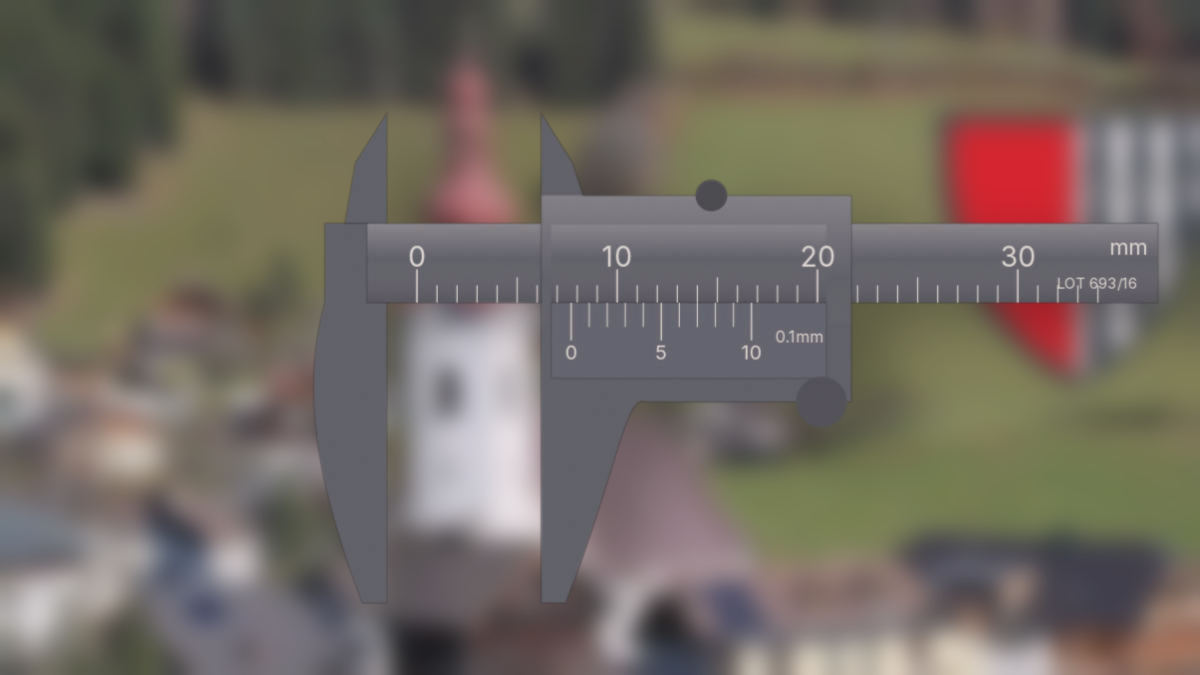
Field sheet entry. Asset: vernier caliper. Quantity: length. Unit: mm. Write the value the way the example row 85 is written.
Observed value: 7.7
